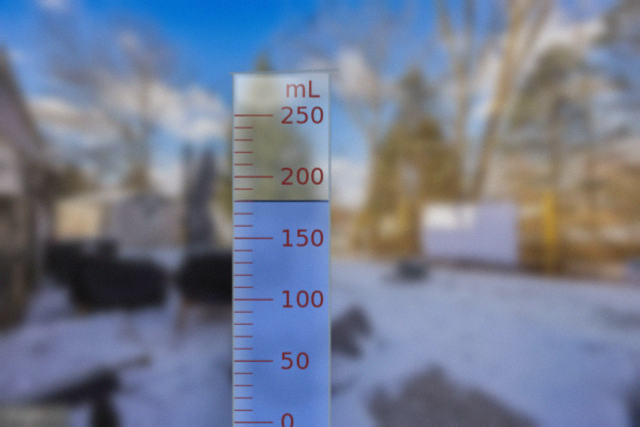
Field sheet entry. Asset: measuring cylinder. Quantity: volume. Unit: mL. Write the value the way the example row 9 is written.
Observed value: 180
